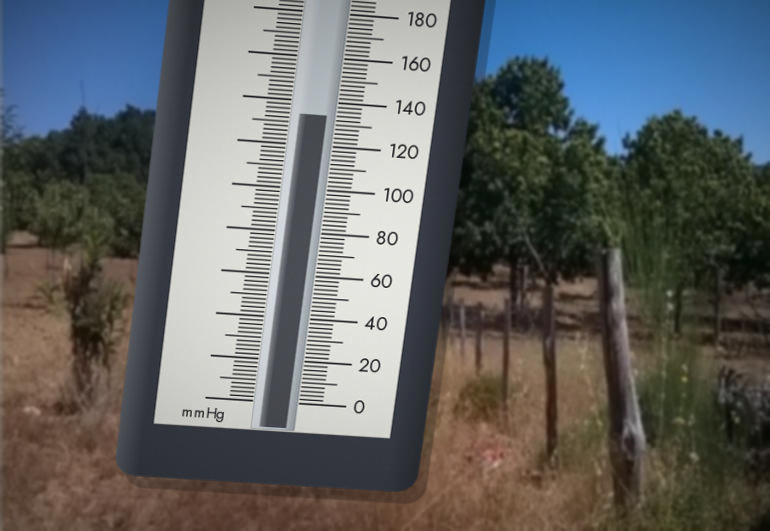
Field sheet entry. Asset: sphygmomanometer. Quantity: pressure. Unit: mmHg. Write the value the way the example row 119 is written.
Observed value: 134
